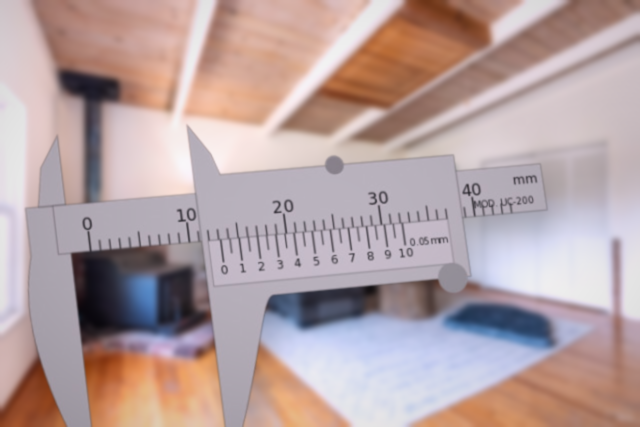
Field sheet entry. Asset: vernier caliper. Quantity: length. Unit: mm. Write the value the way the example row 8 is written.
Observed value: 13.2
